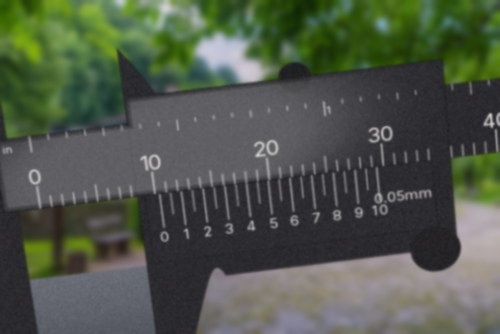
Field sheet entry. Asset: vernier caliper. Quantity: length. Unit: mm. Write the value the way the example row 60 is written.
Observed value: 10.4
